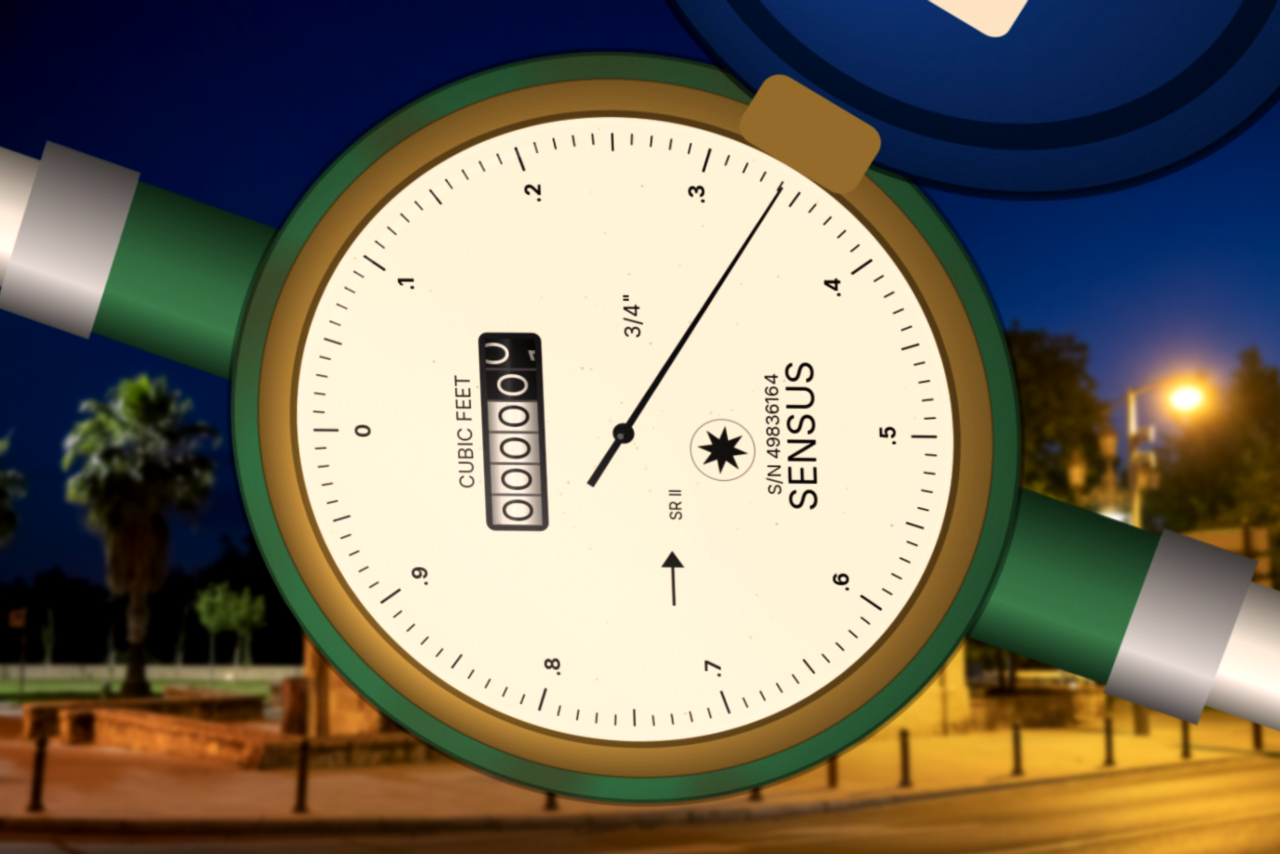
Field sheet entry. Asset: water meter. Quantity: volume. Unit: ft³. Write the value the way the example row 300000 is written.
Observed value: 0.34
